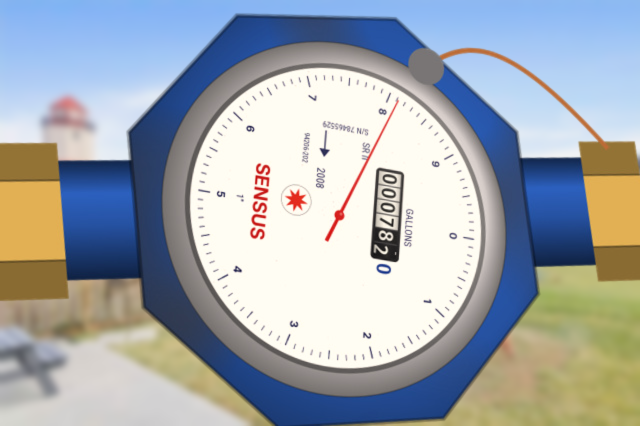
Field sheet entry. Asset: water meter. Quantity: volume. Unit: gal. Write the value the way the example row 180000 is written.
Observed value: 7818.1
